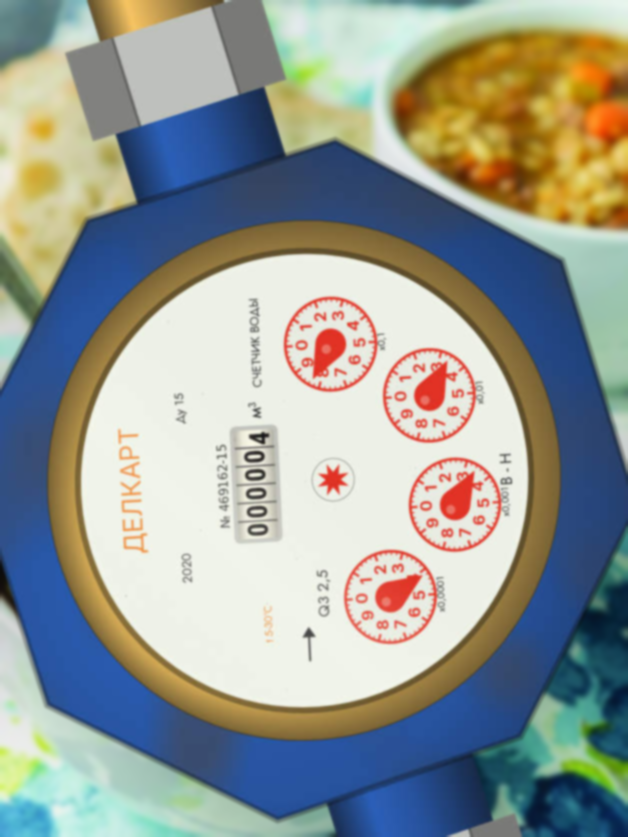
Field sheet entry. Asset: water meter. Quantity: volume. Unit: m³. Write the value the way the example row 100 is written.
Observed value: 3.8334
